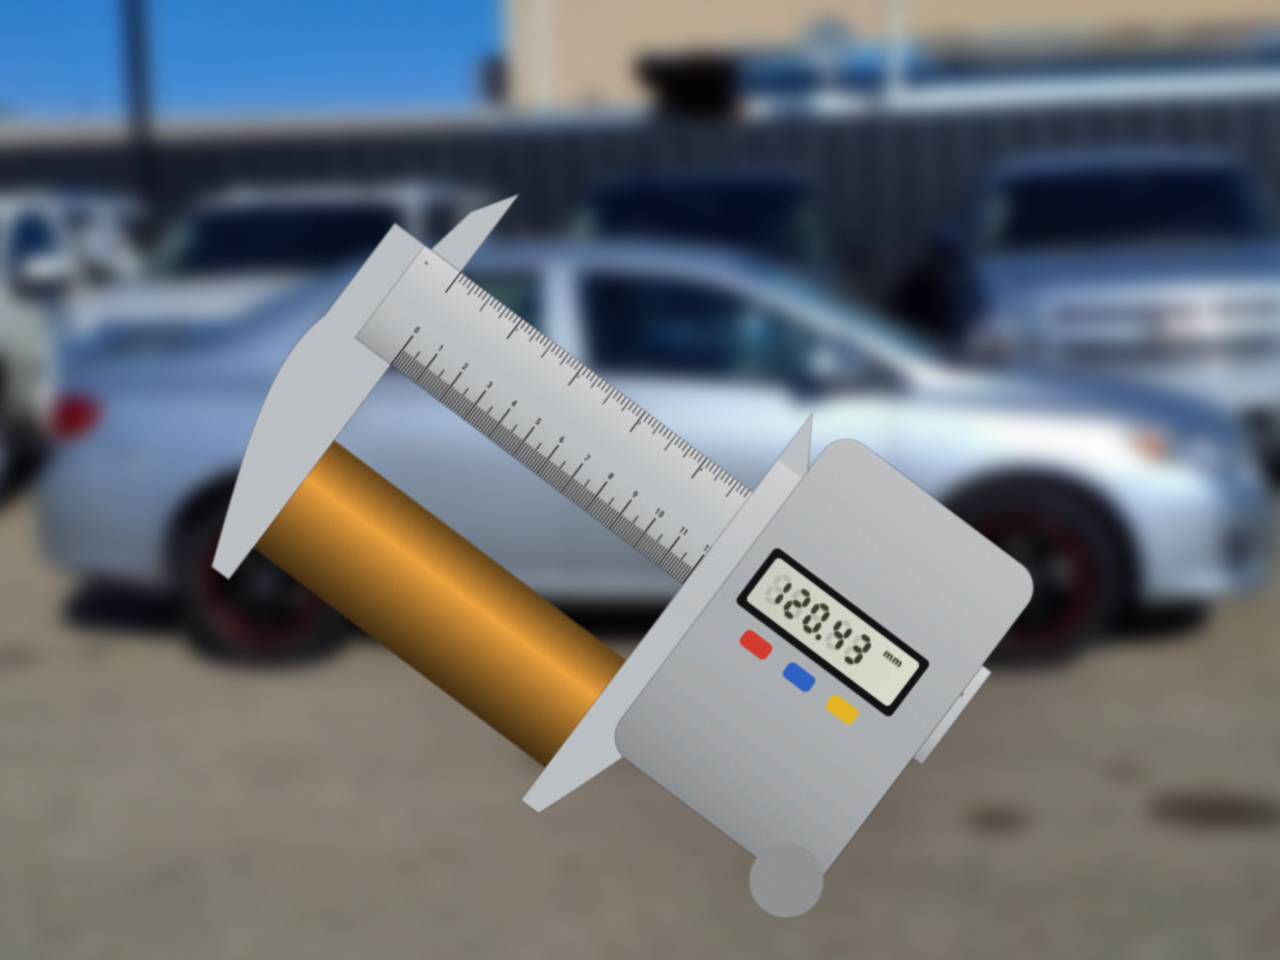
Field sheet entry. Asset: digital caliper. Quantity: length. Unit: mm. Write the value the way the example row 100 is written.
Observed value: 120.43
